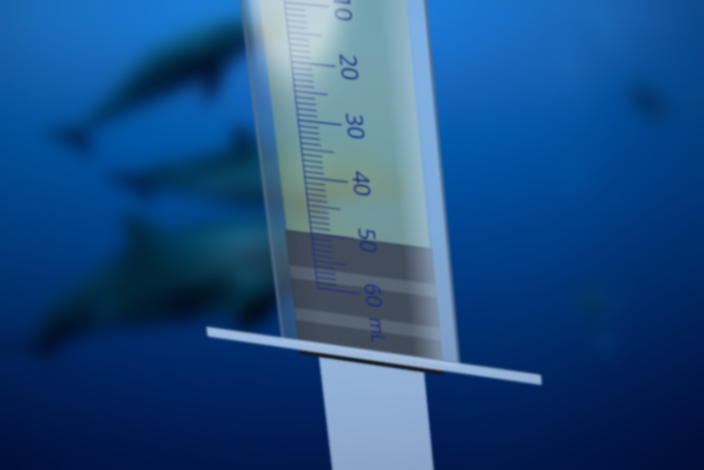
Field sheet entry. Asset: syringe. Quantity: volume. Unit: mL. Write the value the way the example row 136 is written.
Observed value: 50
